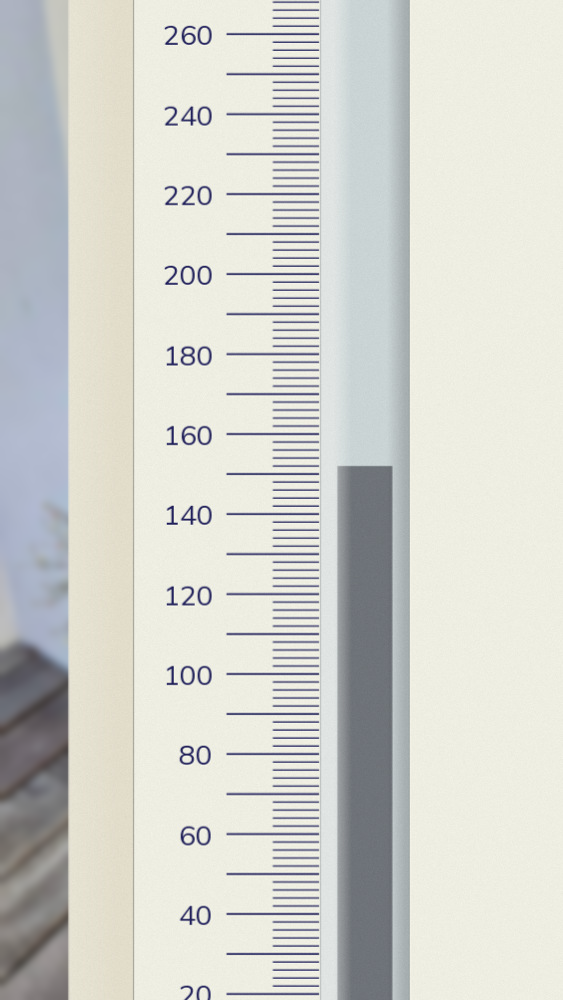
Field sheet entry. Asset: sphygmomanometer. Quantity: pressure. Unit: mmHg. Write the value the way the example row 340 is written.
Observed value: 152
